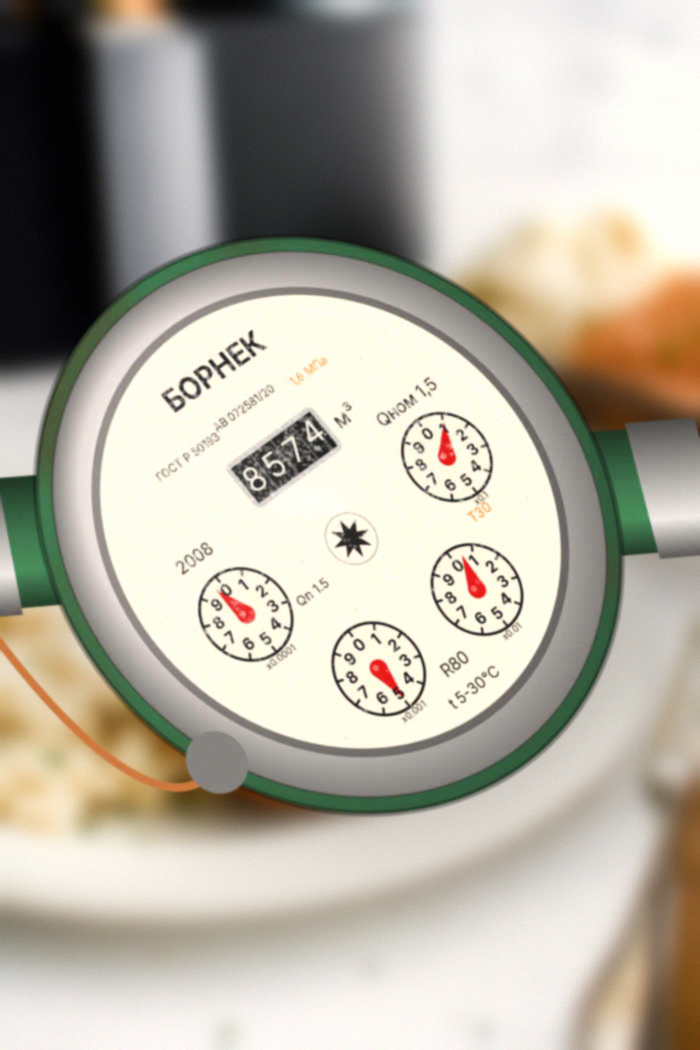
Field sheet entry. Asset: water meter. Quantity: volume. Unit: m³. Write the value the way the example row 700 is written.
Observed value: 8574.1049
